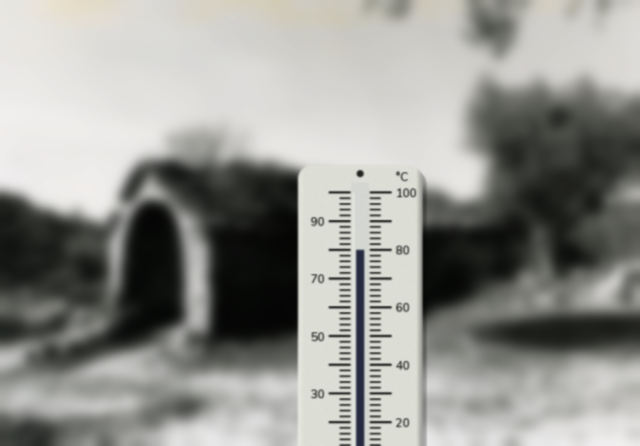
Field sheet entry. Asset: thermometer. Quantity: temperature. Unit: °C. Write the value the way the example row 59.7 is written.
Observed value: 80
